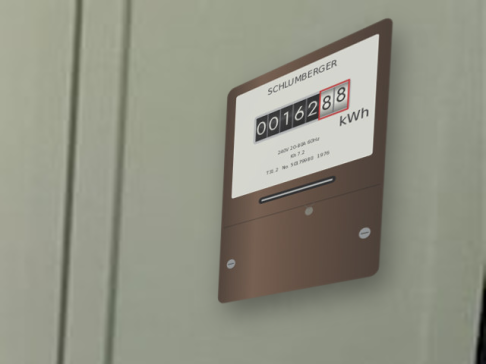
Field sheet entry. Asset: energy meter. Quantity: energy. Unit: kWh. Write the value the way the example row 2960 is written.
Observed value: 162.88
